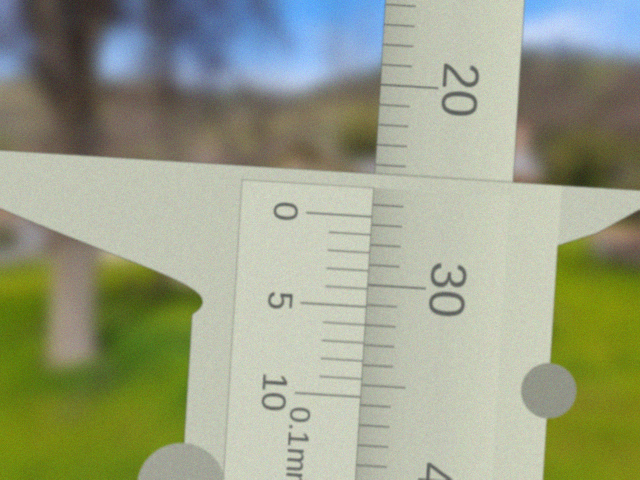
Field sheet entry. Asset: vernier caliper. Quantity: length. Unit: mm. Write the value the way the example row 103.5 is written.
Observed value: 26.6
